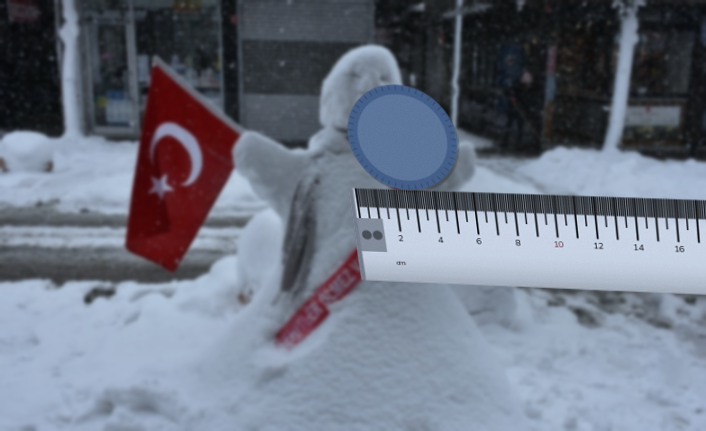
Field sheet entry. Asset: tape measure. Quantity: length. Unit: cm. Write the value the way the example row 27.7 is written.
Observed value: 5.5
